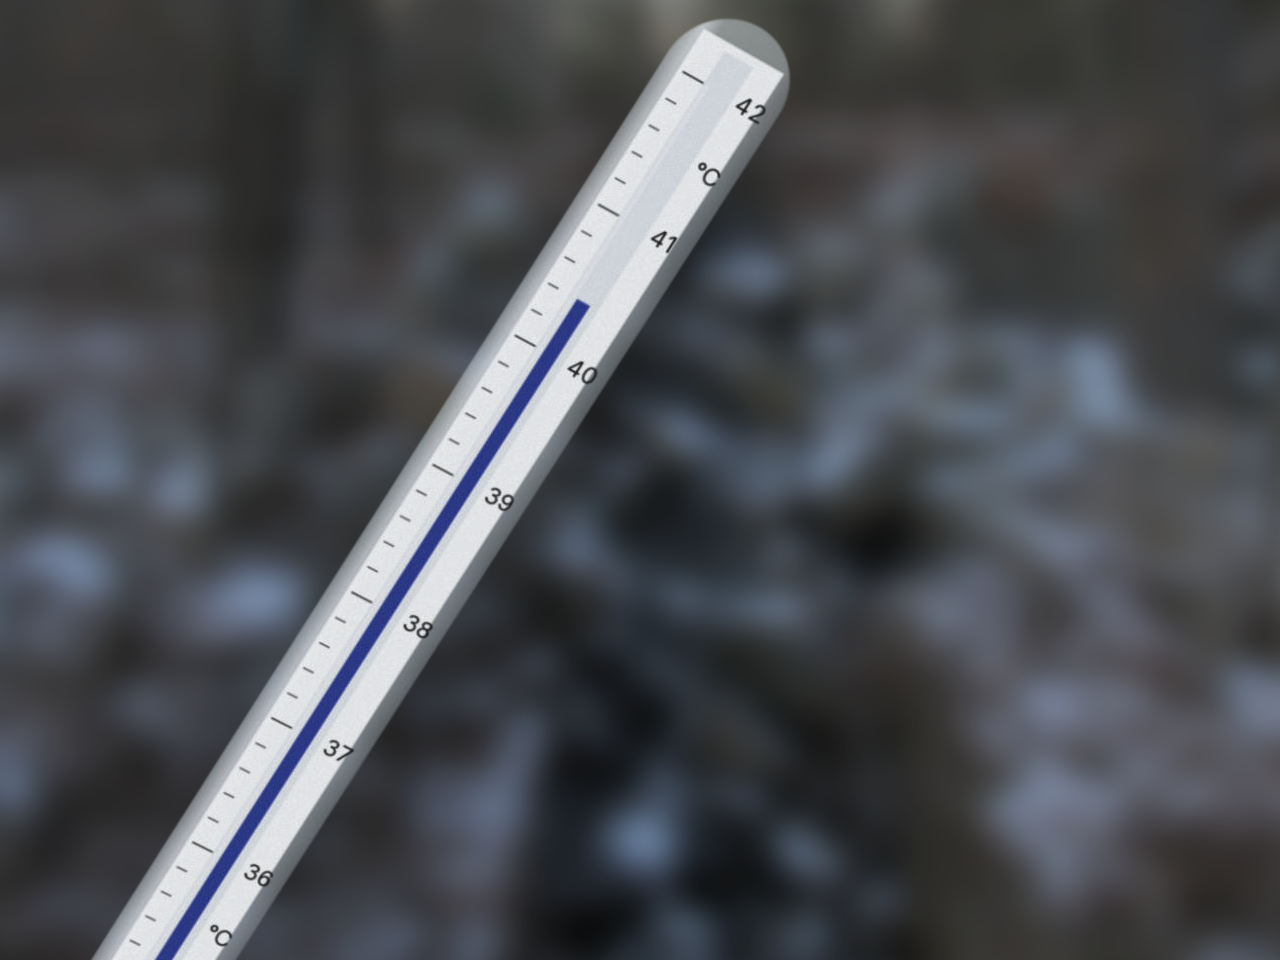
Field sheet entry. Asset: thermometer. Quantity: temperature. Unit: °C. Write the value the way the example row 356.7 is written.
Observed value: 40.4
